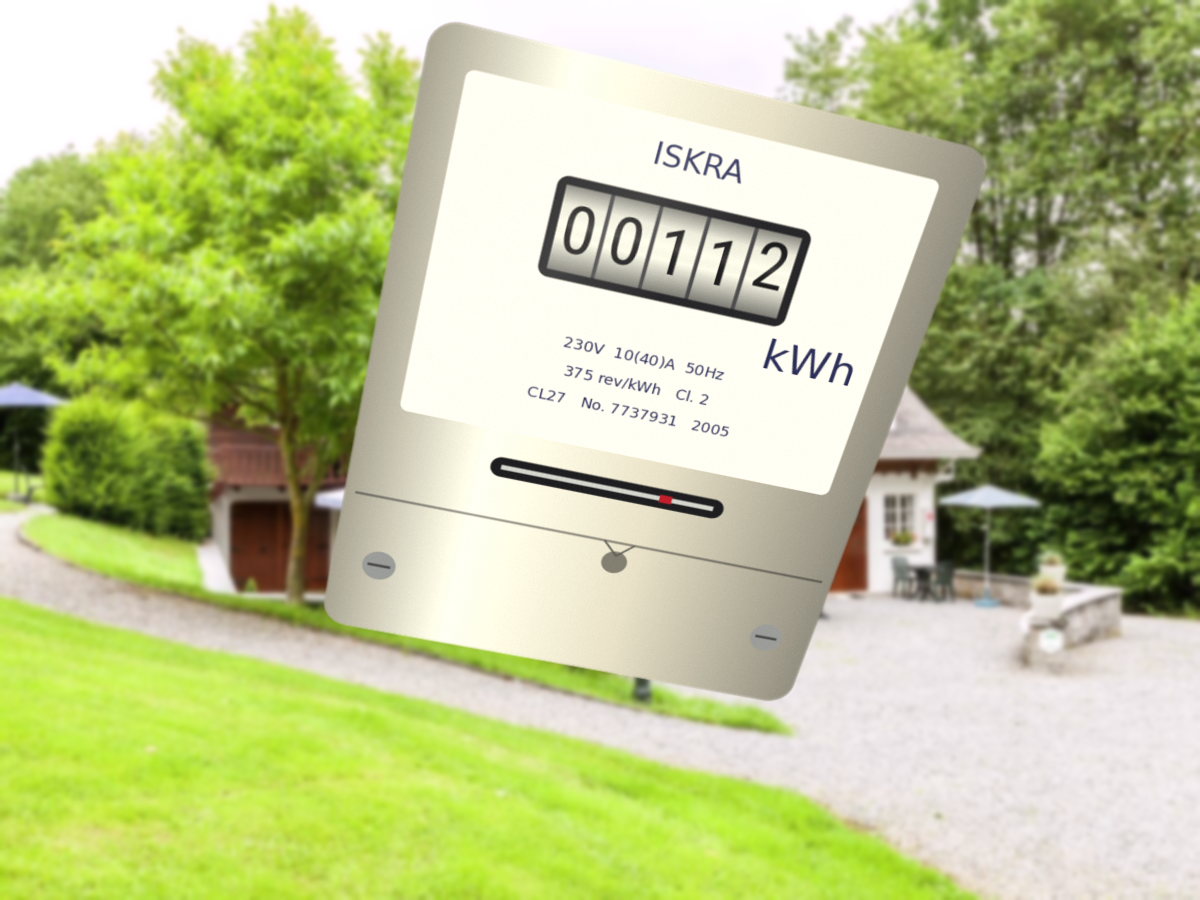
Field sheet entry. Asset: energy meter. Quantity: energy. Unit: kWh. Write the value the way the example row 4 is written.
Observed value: 112
